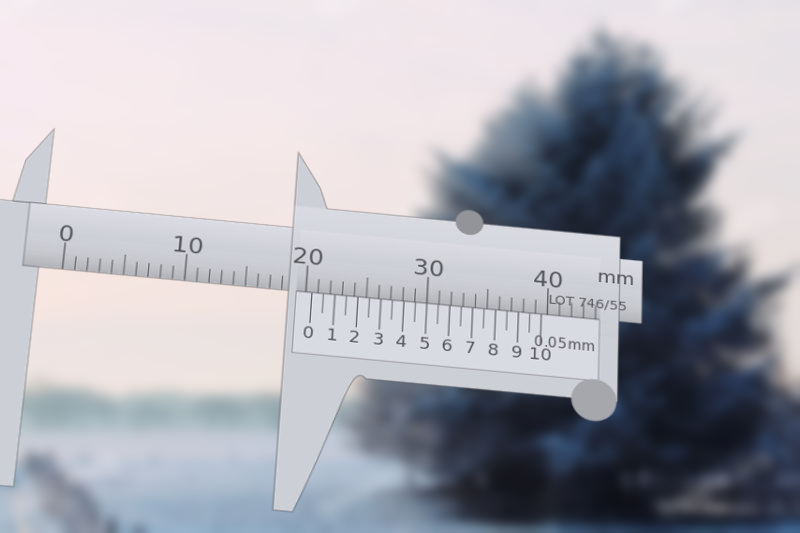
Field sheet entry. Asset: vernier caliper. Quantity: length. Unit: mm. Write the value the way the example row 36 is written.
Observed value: 20.5
